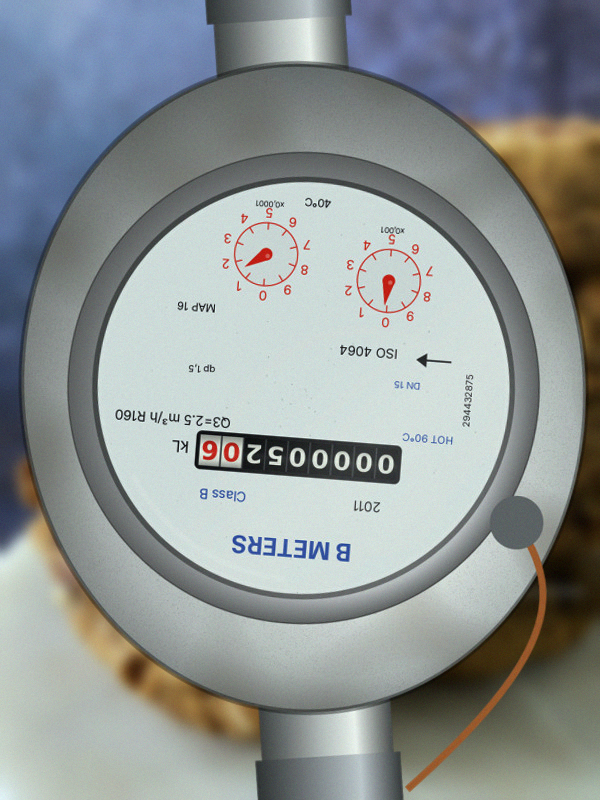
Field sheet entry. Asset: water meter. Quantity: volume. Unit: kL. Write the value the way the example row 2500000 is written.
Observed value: 52.0601
